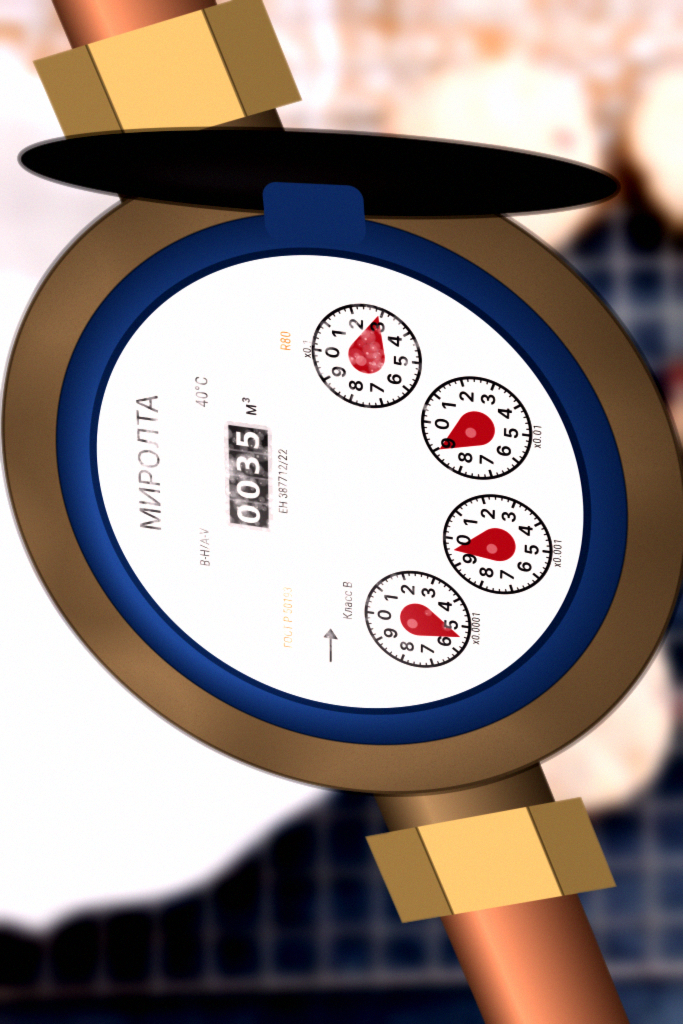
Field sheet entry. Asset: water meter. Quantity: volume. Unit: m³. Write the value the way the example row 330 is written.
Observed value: 35.2895
